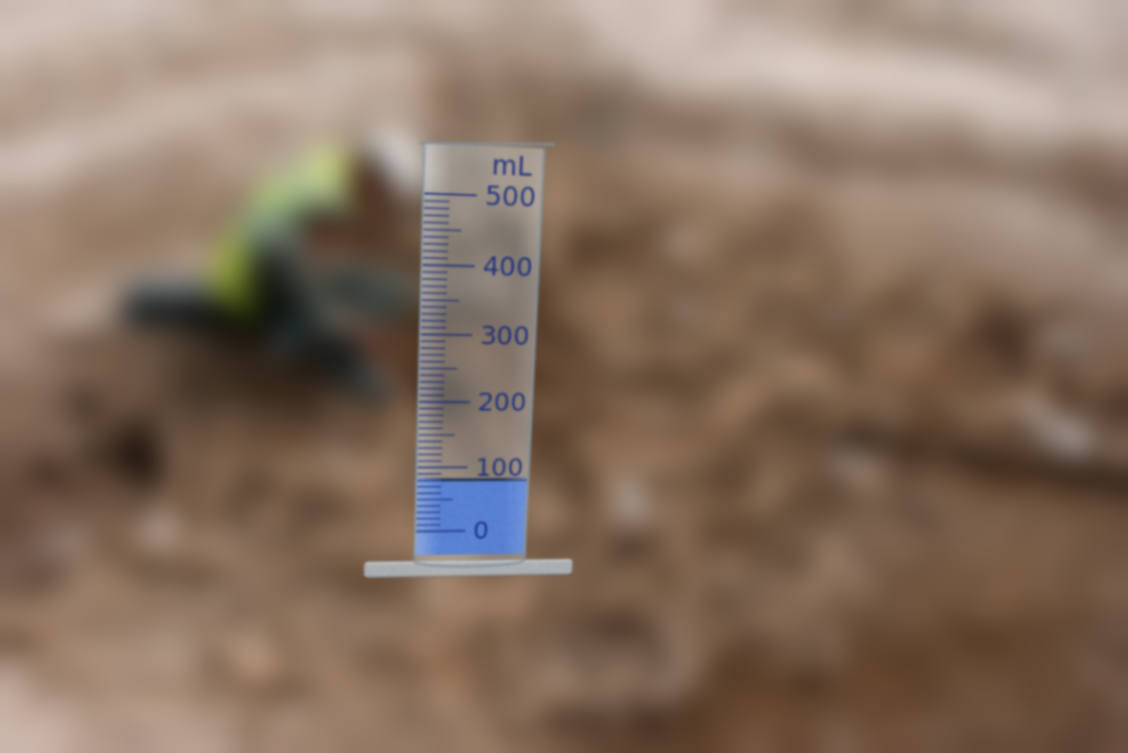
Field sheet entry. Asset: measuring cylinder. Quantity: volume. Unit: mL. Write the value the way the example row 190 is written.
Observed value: 80
